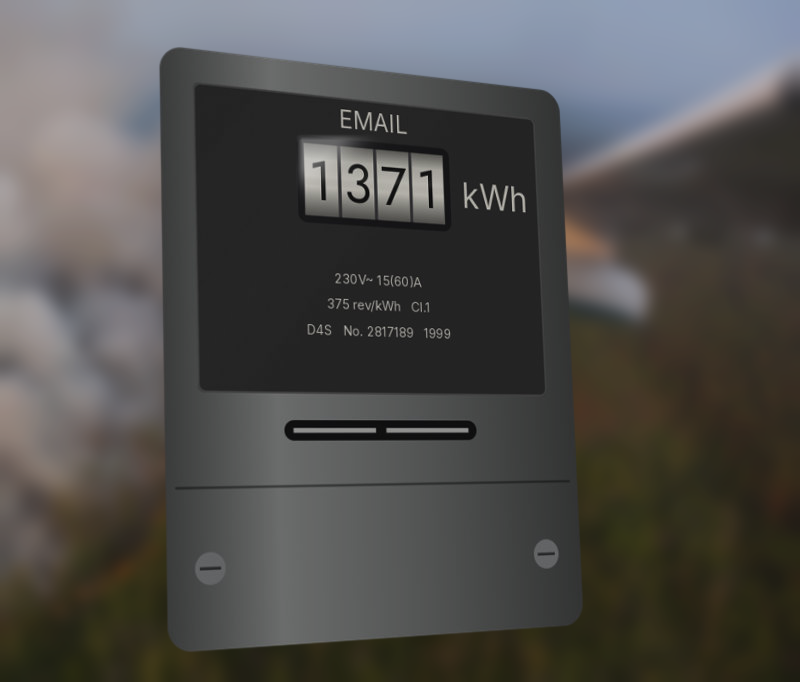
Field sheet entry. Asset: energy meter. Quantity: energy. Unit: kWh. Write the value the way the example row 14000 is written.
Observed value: 1371
